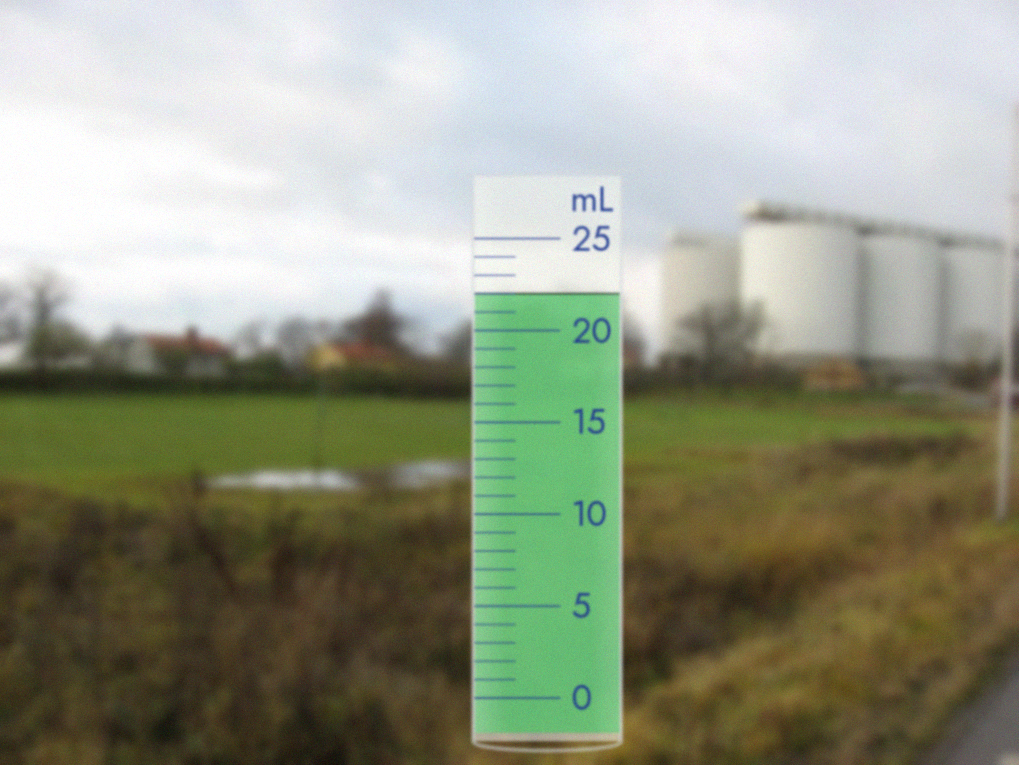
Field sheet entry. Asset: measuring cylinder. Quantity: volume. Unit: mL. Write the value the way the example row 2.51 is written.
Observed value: 22
